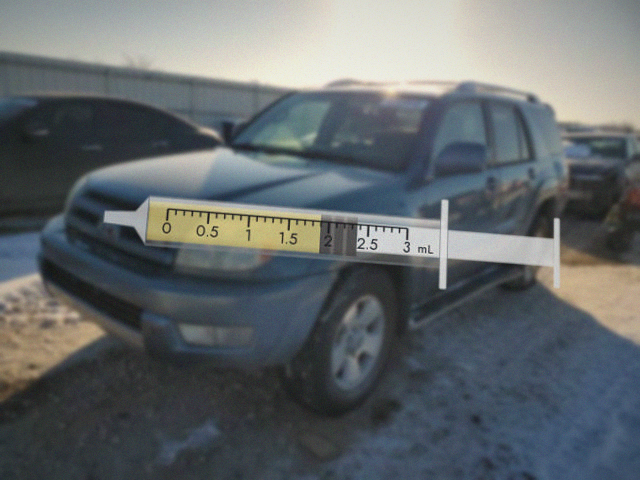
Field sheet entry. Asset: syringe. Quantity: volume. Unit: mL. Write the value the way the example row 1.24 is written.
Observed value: 1.9
